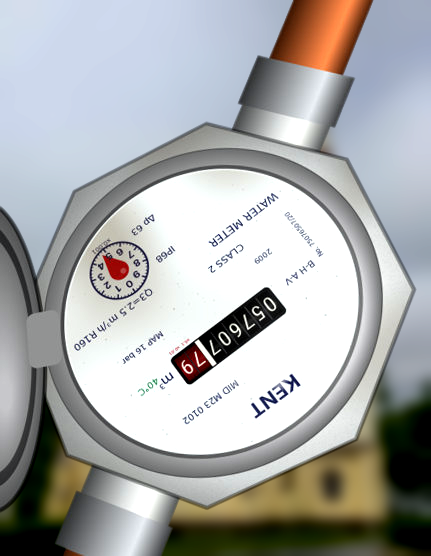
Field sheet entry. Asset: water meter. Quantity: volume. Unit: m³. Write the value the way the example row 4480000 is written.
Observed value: 57607.794
